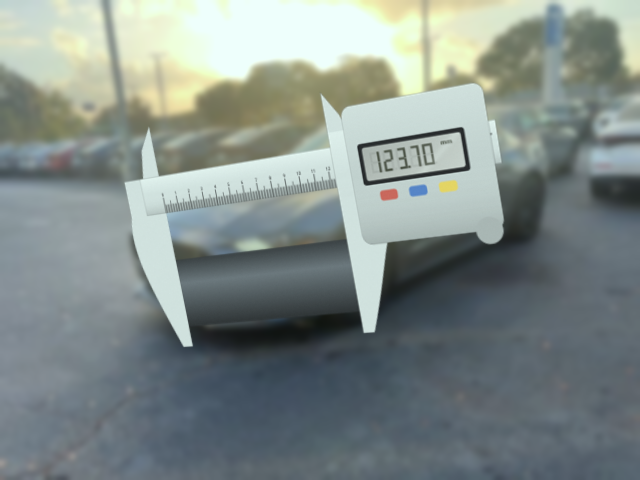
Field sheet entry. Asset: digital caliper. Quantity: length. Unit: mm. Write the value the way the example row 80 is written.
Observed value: 123.70
